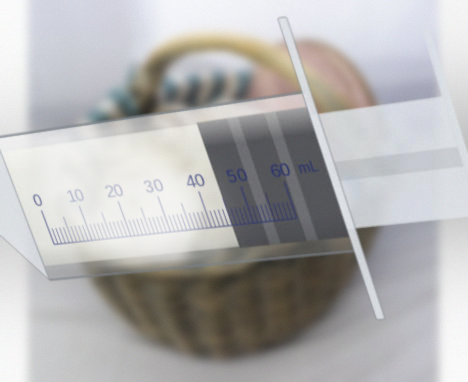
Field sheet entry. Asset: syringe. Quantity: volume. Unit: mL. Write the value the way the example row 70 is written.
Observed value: 45
